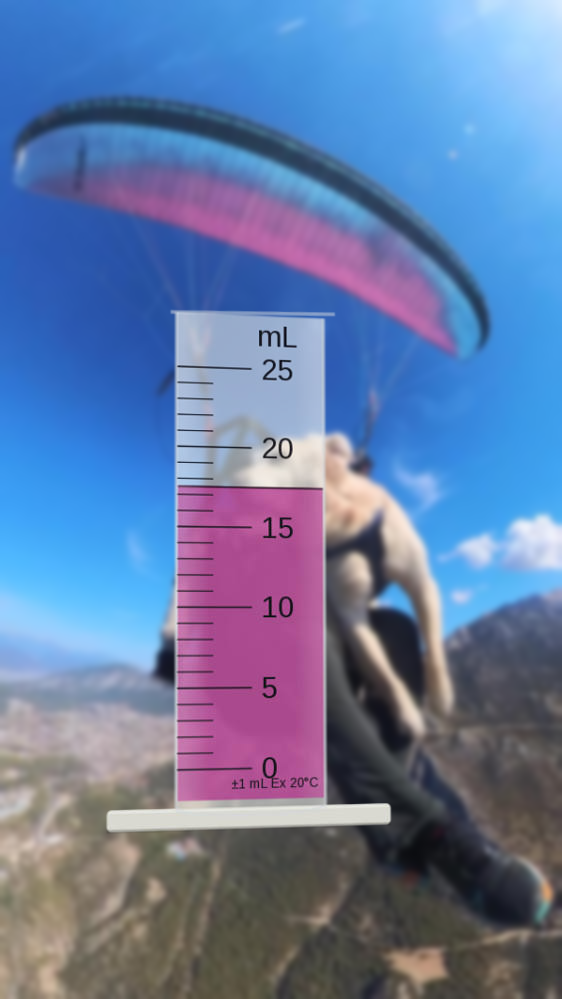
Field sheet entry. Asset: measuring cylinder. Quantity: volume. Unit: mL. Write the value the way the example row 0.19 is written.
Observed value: 17.5
